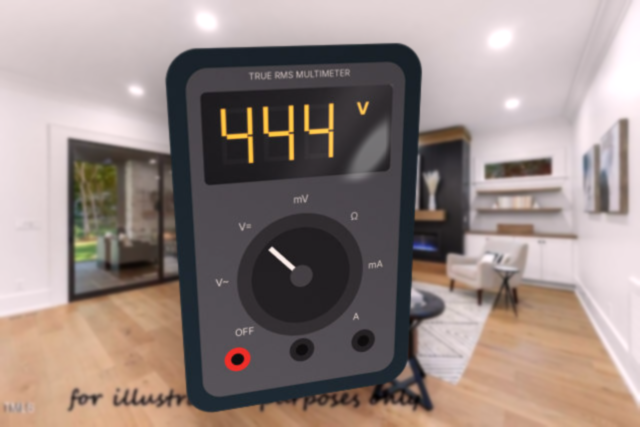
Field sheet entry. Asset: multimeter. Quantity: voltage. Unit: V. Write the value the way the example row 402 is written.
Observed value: 444
